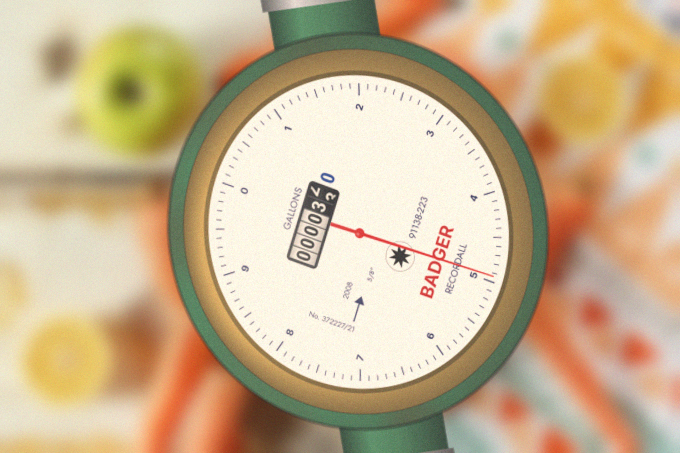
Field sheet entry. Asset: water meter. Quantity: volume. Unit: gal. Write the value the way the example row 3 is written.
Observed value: 324.9
